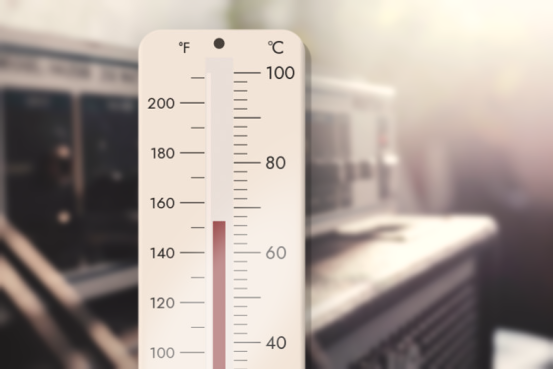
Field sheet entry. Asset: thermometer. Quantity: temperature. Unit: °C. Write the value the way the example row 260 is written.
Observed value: 67
